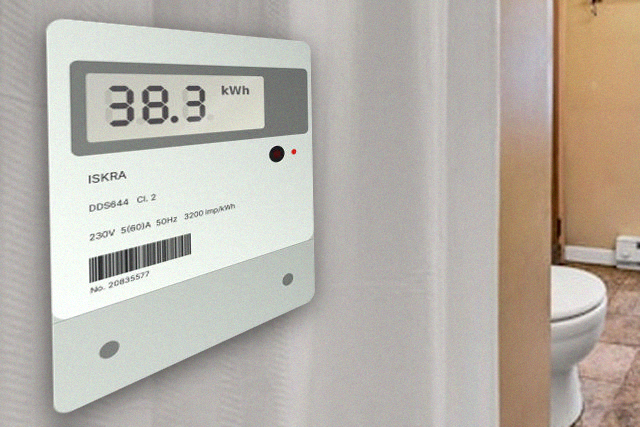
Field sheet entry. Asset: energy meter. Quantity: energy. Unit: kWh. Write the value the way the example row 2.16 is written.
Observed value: 38.3
